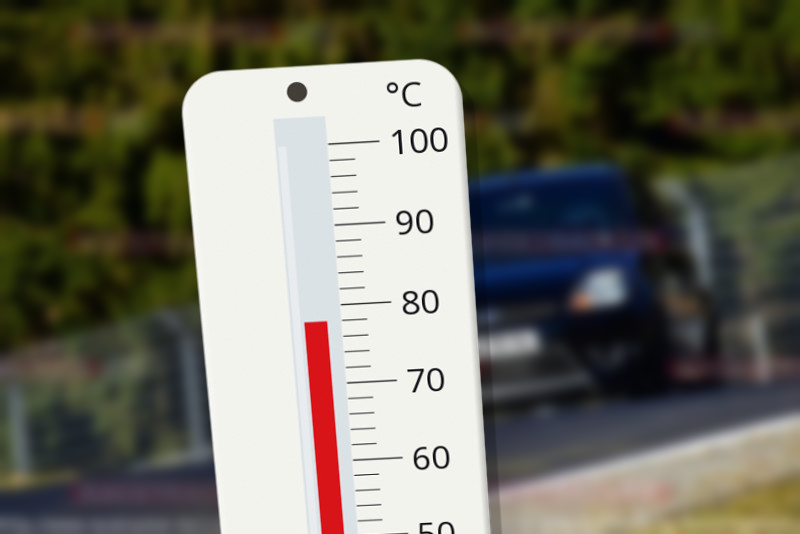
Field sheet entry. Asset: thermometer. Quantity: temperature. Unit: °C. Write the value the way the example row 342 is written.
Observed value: 78
